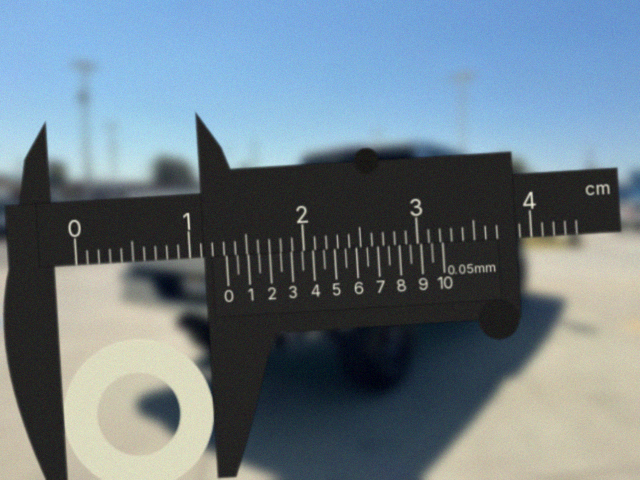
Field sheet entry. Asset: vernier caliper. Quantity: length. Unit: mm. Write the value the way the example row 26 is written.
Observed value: 13.2
